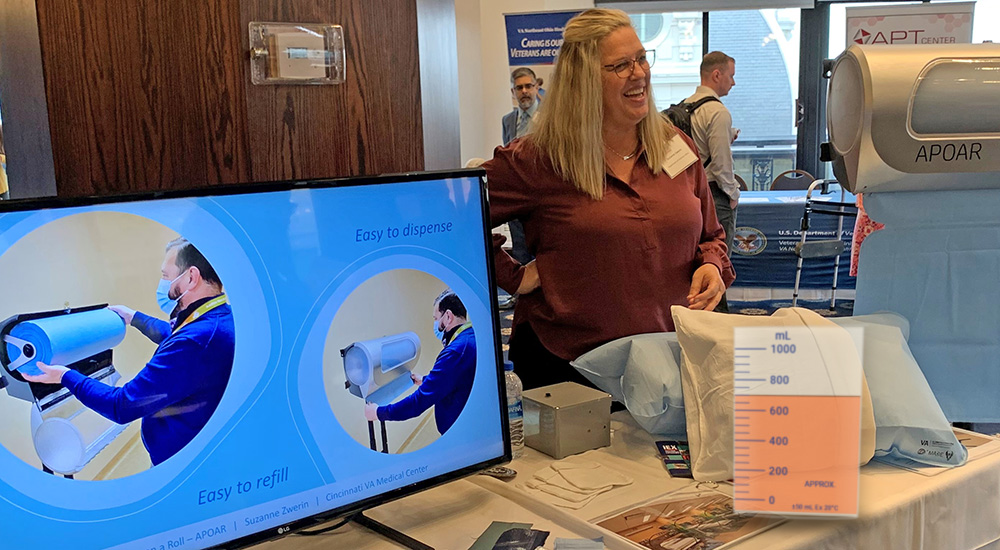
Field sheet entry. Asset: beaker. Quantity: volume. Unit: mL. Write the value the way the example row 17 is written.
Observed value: 700
